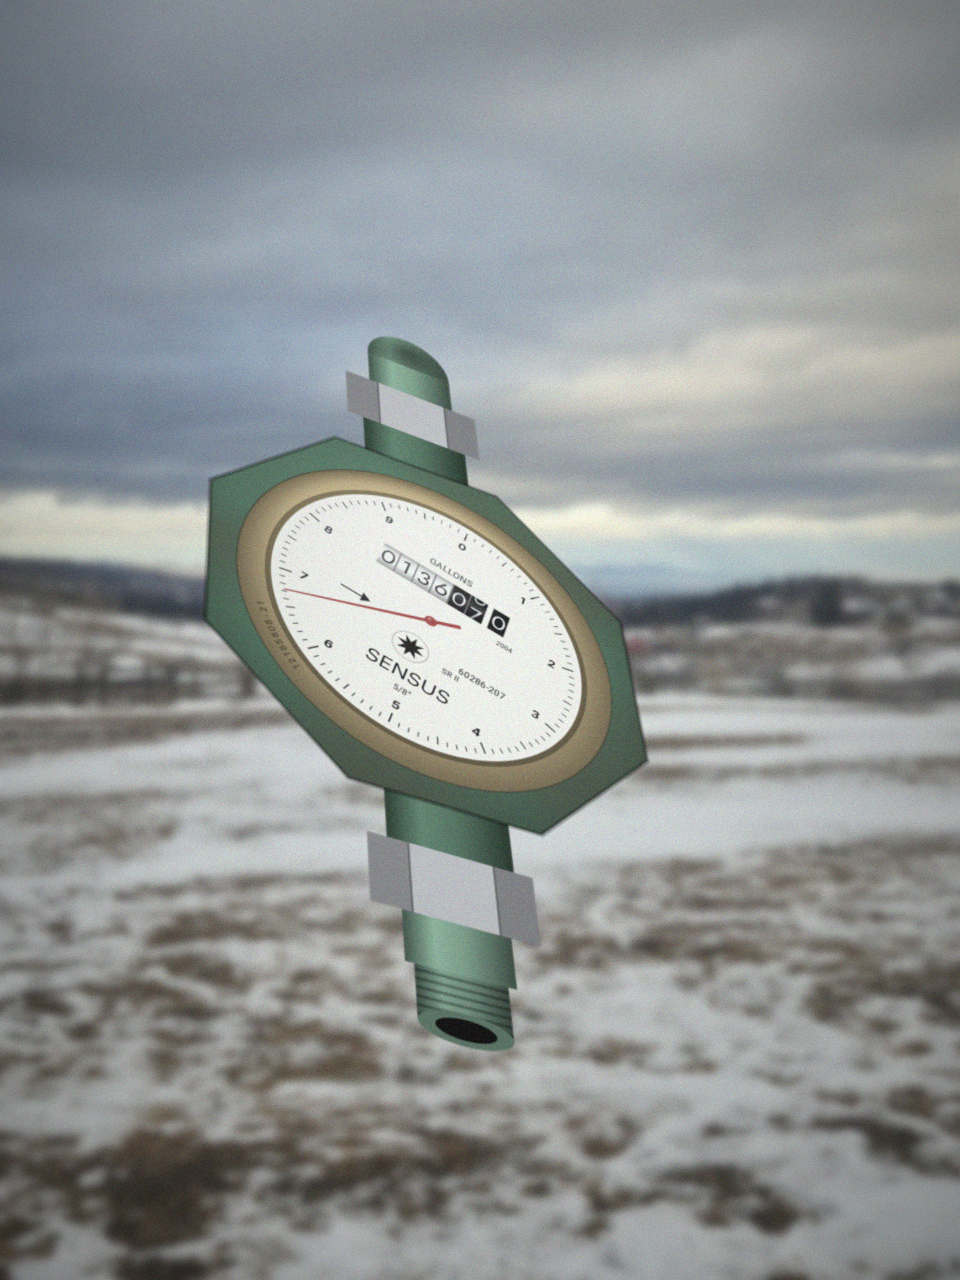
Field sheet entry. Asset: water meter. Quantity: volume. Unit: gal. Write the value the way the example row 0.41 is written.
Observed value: 136066.7
